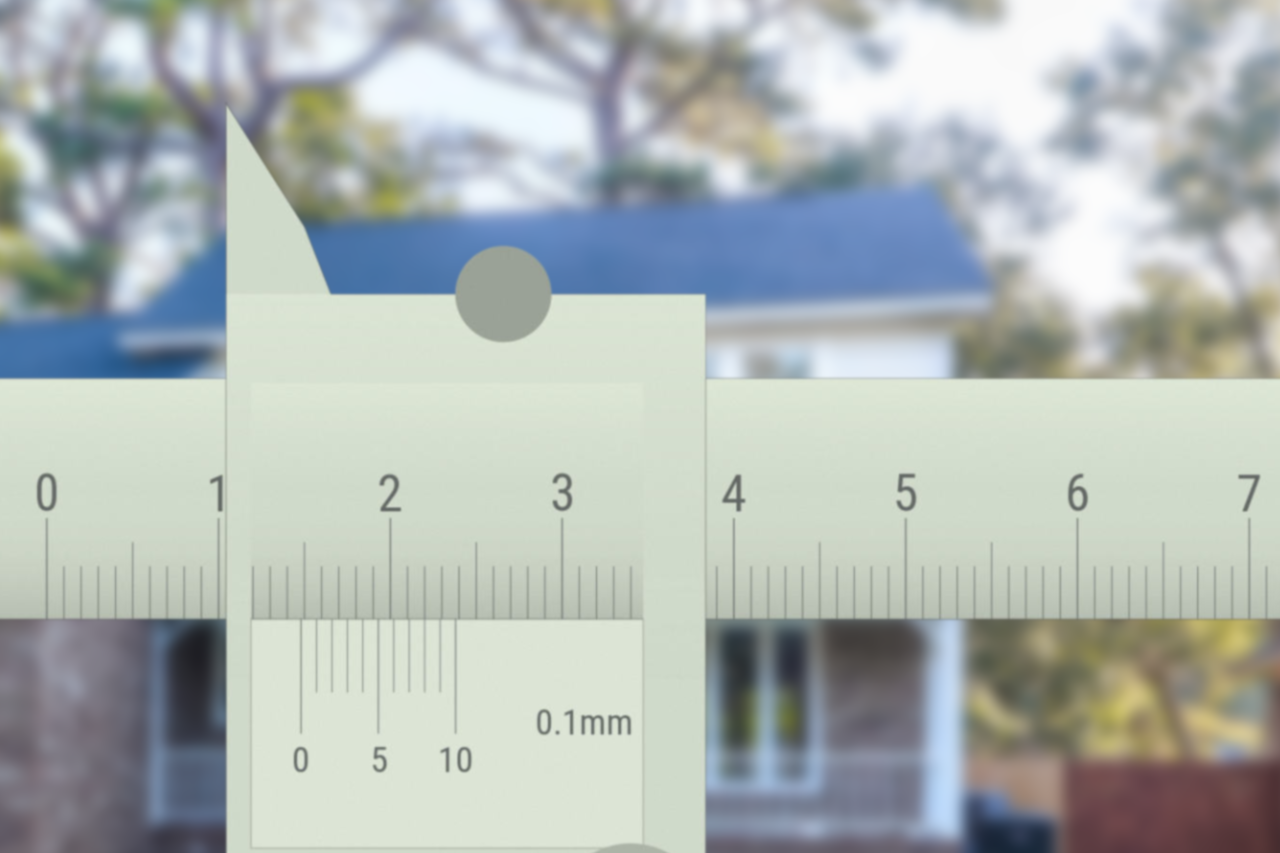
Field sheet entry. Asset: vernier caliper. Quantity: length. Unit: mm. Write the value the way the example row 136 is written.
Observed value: 14.8
